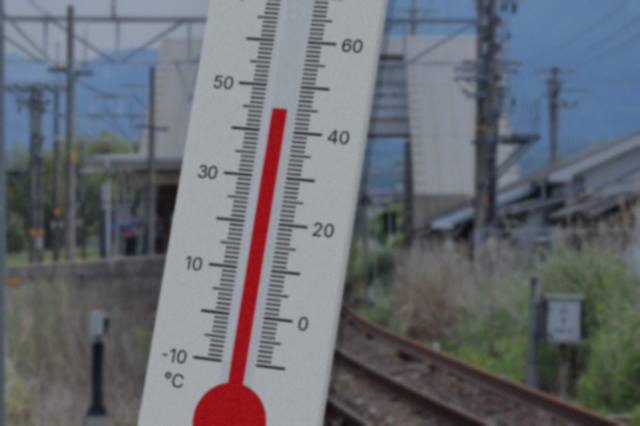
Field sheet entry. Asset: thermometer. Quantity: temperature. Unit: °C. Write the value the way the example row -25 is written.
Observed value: 45
